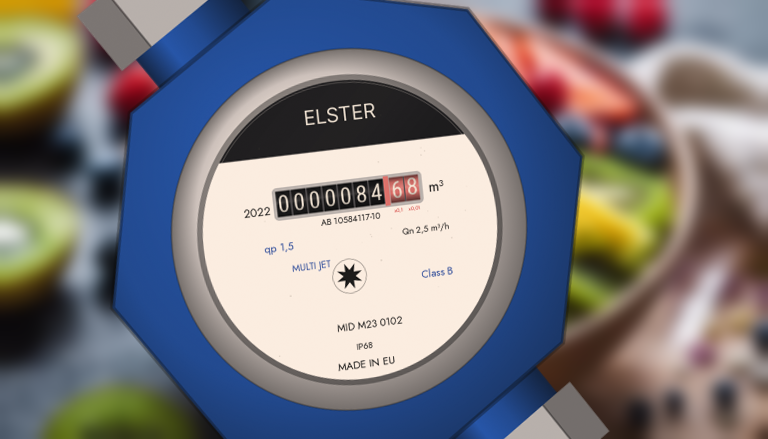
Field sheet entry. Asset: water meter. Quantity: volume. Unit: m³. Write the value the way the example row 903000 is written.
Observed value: 84.68
